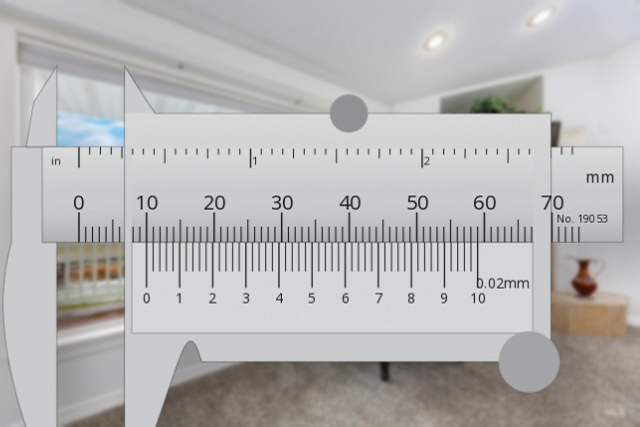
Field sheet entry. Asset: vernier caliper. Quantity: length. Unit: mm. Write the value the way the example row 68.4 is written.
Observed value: 10.0
